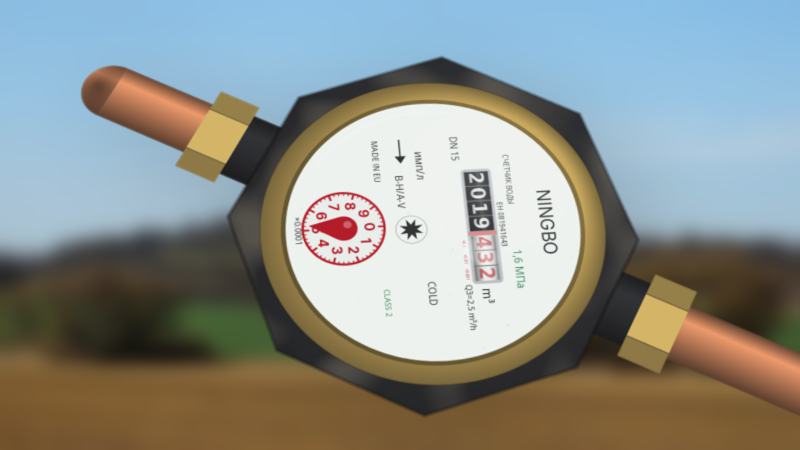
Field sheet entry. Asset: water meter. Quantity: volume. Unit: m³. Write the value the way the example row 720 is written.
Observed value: 2019.4325
